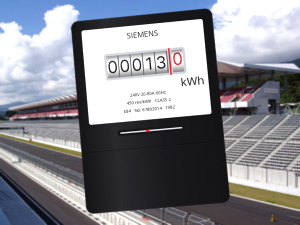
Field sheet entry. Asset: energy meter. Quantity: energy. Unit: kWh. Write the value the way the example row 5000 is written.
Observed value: 13.0
